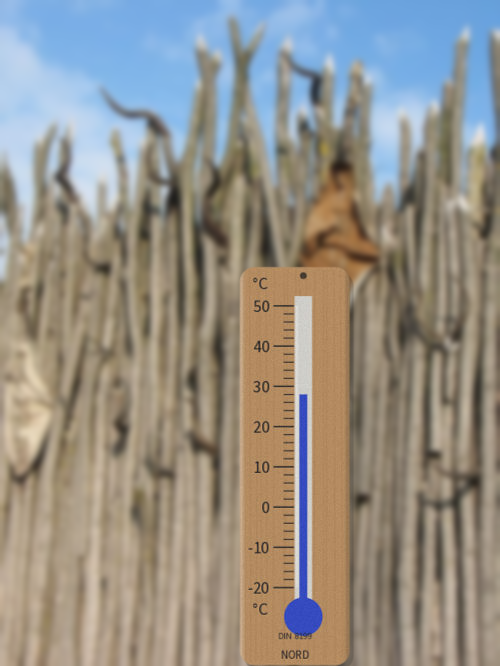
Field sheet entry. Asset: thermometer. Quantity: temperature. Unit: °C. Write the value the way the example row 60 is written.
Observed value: 28
